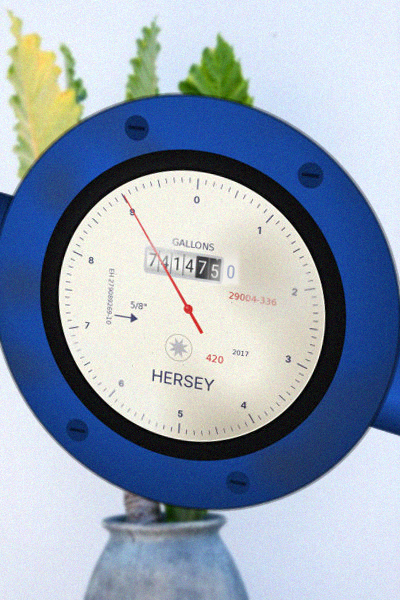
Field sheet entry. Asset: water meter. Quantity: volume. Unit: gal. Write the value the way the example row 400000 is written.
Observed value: 7414749.0
